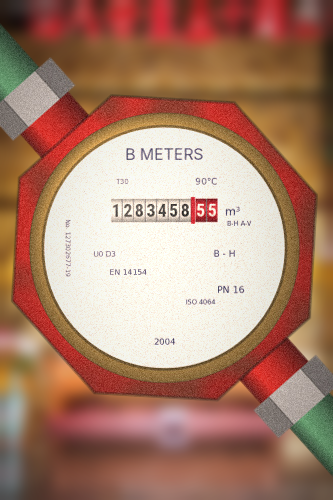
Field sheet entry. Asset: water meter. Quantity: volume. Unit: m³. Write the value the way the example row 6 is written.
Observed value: 1283458.55
